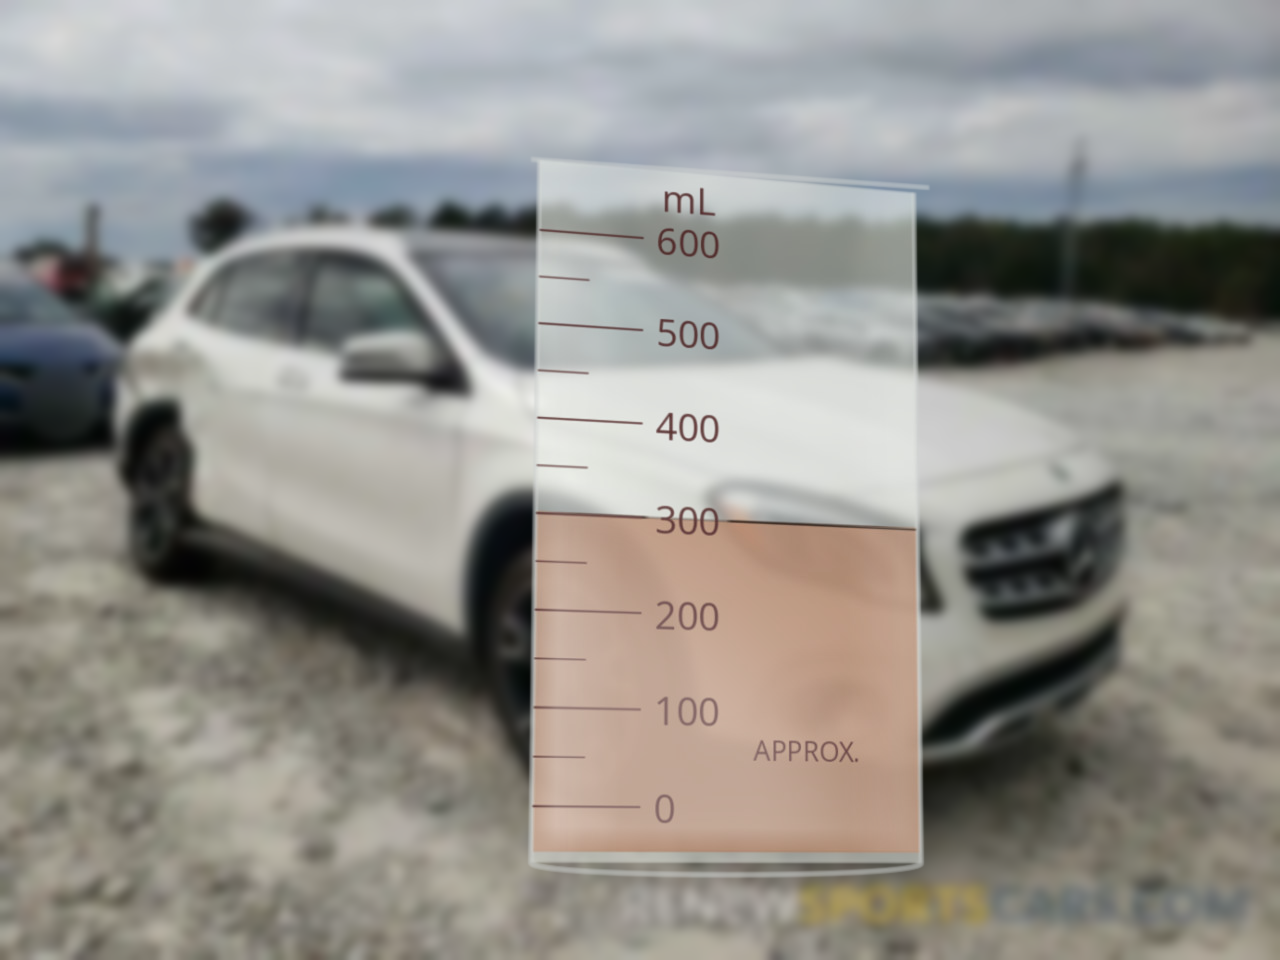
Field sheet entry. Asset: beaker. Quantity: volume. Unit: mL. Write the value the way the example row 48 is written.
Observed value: 300
